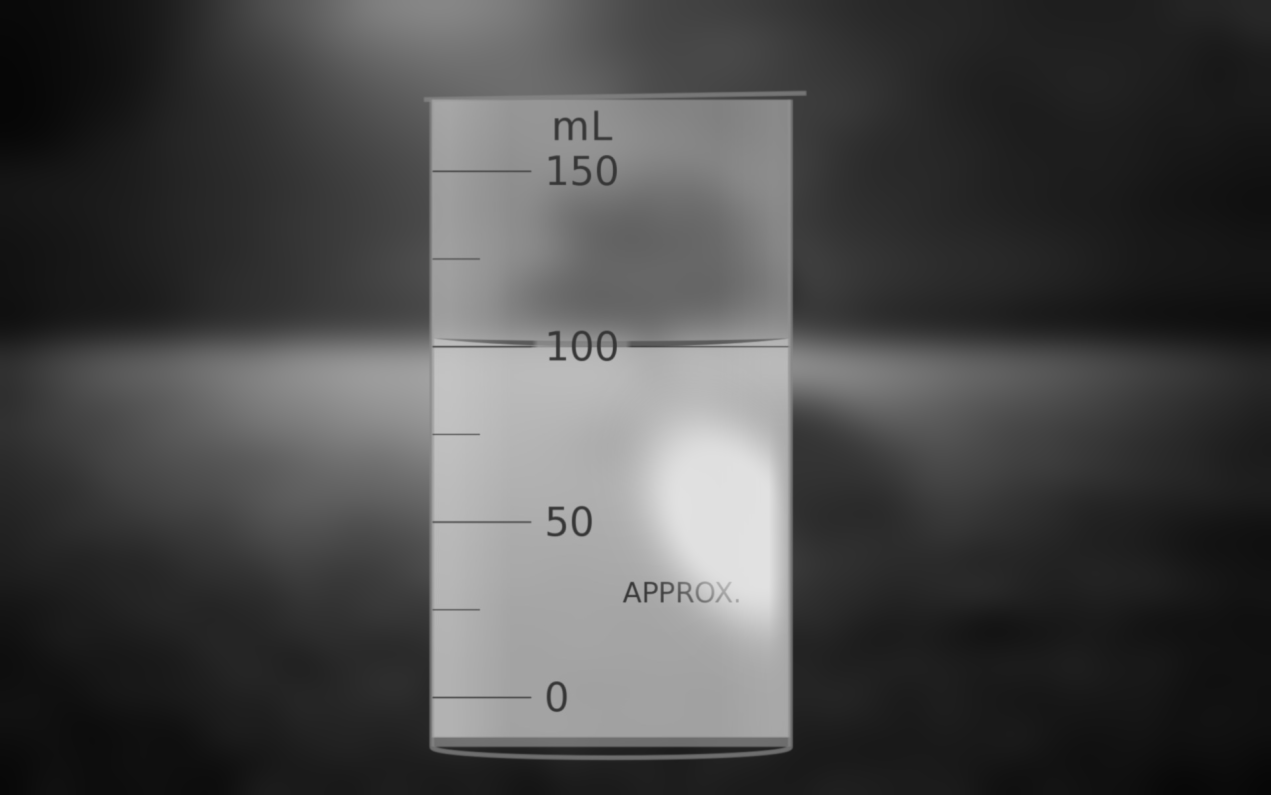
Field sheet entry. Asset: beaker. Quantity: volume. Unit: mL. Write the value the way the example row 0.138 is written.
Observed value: 100
